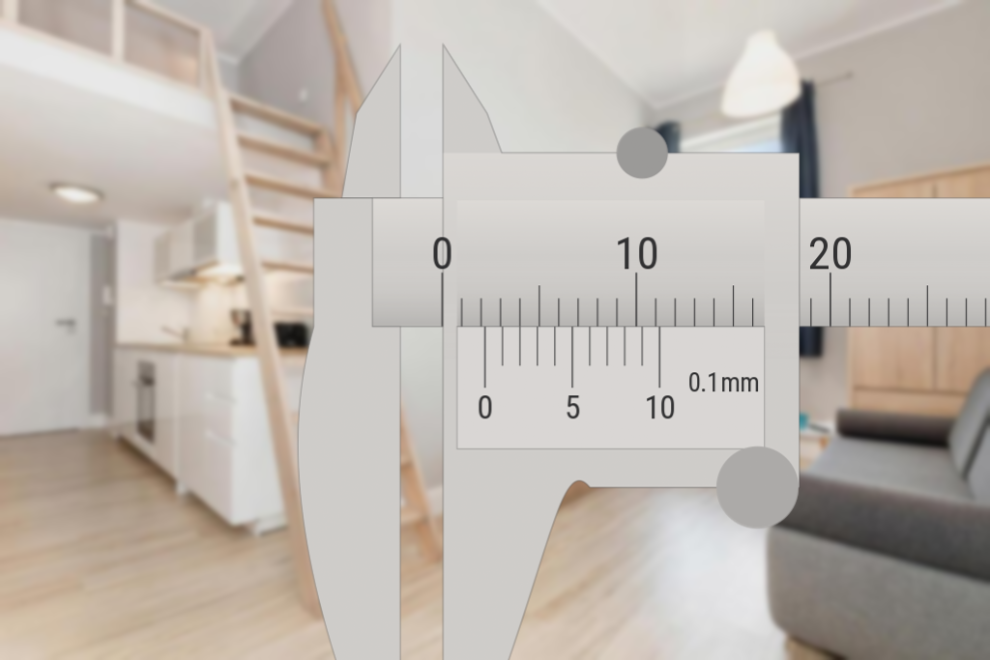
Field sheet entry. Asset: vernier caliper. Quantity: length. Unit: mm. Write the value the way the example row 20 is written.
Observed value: 2.2
